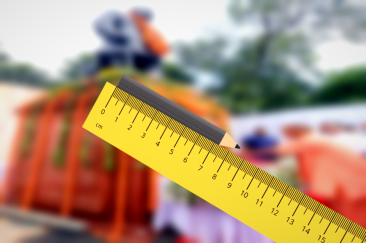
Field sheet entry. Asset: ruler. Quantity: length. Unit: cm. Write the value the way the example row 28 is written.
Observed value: 8.5
